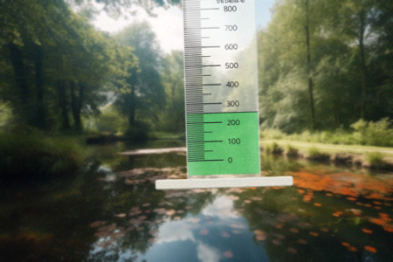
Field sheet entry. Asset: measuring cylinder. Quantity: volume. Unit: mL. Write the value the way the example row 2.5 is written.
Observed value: 250
